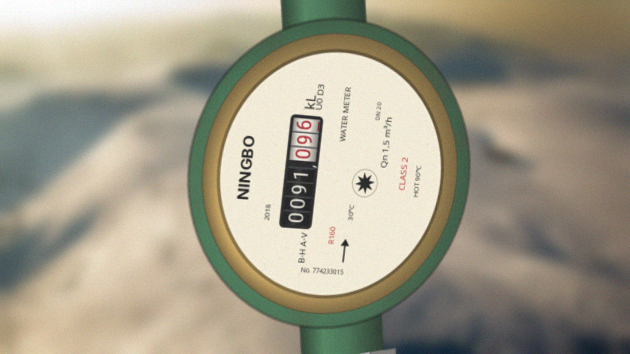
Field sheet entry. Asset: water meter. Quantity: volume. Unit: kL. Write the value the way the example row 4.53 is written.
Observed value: 91.096
